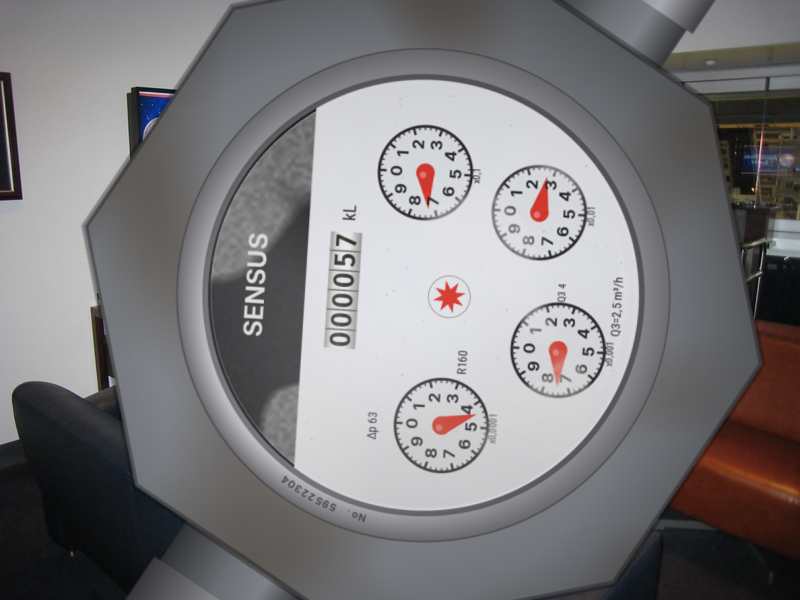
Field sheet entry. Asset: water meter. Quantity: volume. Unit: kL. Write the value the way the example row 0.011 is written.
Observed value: 57.7274
